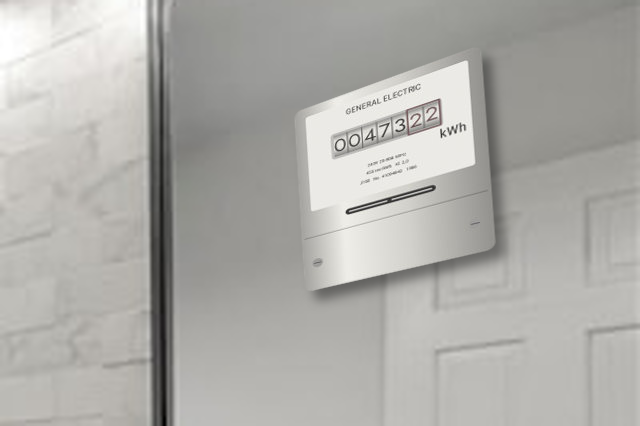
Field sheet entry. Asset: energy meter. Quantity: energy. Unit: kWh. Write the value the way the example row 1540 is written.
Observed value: 473.22
